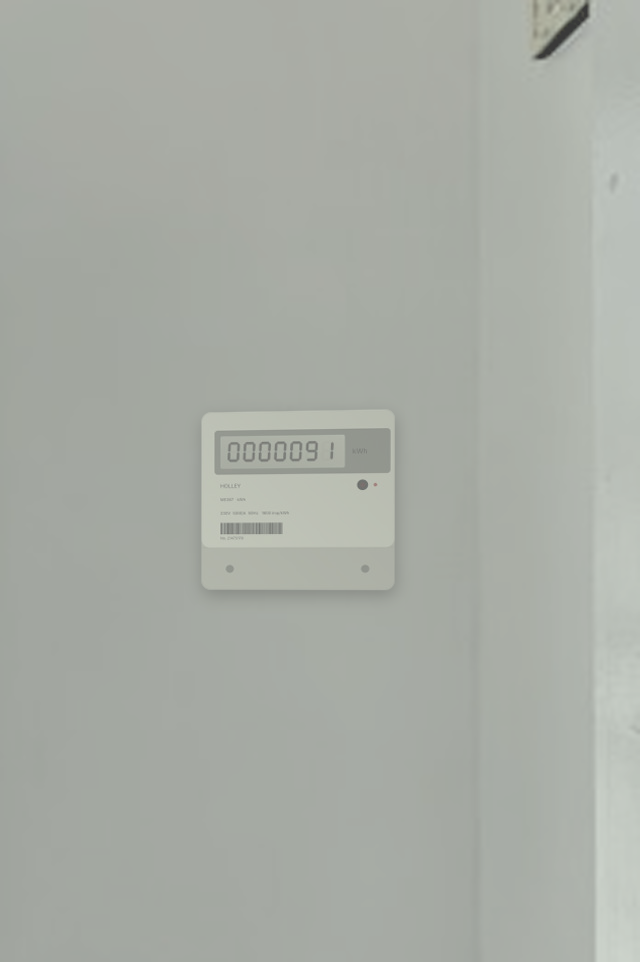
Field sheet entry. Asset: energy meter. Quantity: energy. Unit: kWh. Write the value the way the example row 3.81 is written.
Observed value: 91
